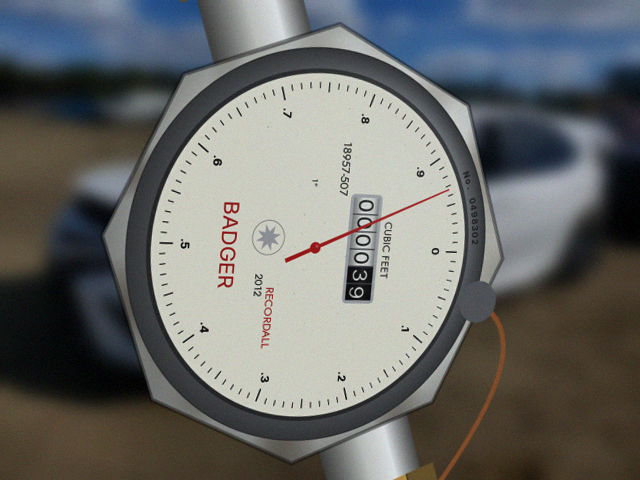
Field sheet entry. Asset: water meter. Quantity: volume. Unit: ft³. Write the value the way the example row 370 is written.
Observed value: 38.93
